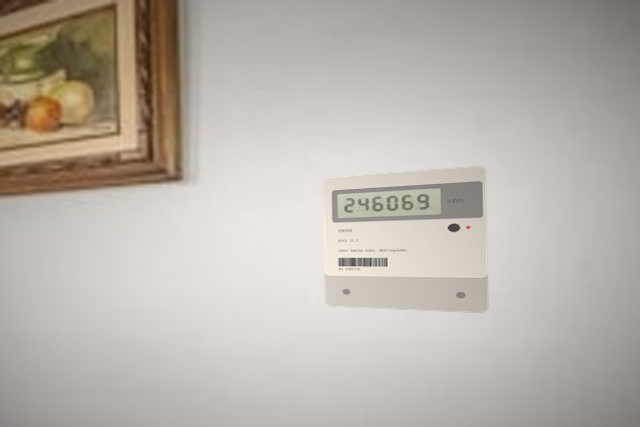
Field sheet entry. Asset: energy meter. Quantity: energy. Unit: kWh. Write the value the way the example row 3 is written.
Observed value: 246069
